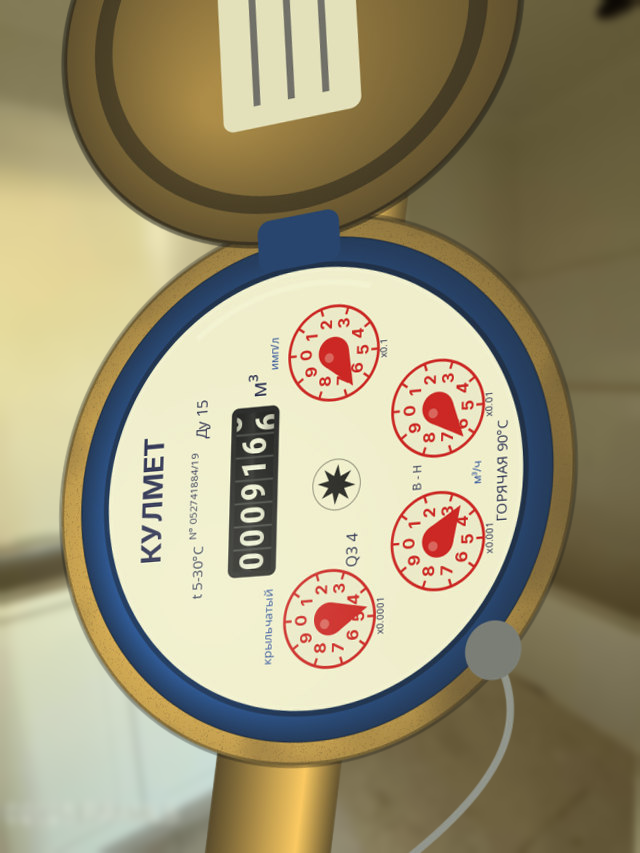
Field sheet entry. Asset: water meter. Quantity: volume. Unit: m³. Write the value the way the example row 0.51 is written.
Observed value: 9165.6634
